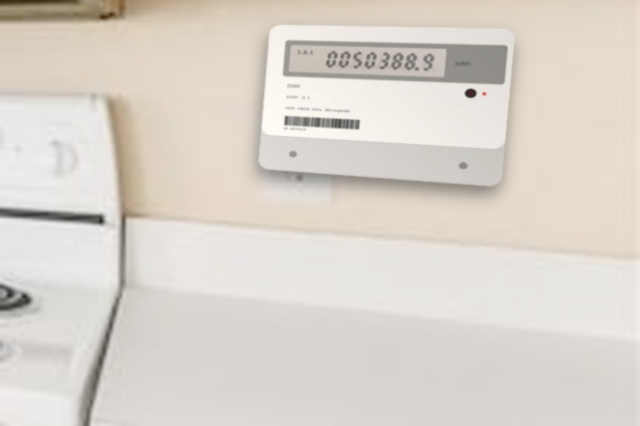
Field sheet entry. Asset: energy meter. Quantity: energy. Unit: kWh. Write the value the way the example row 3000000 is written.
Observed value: 50388.9
